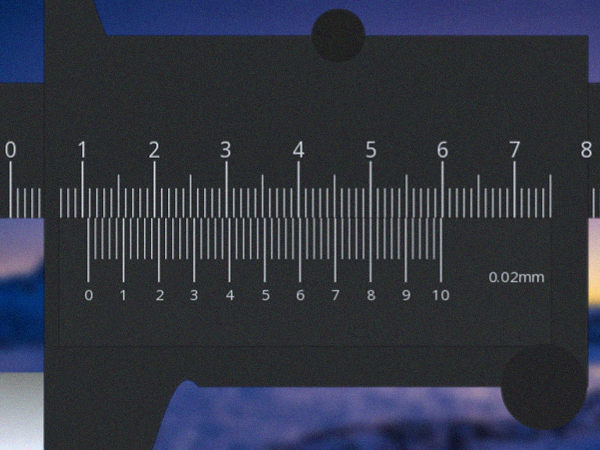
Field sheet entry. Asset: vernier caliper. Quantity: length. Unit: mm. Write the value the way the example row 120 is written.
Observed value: 10.8
